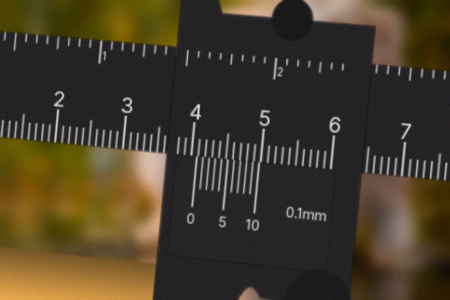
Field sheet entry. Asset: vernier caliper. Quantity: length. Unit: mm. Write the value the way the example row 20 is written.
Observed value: 40.8
